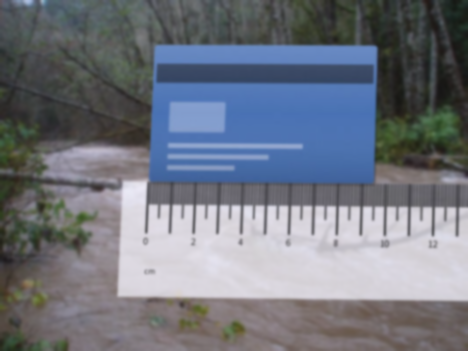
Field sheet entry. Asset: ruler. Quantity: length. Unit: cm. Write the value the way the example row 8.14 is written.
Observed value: 9.5
